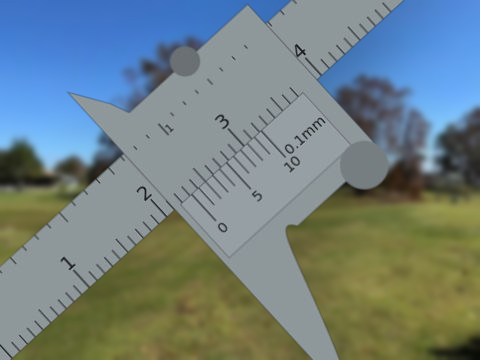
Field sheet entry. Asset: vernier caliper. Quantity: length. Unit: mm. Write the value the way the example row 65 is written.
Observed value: 23.2
